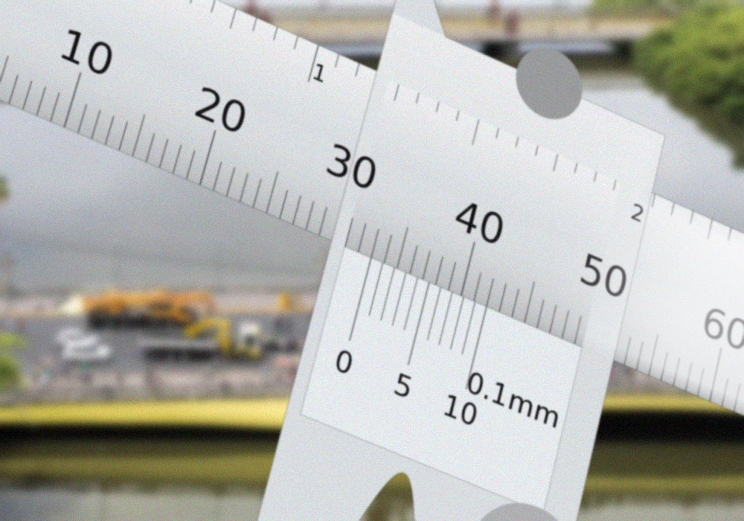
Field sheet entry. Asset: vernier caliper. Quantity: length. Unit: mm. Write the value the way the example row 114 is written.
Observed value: 33.0
